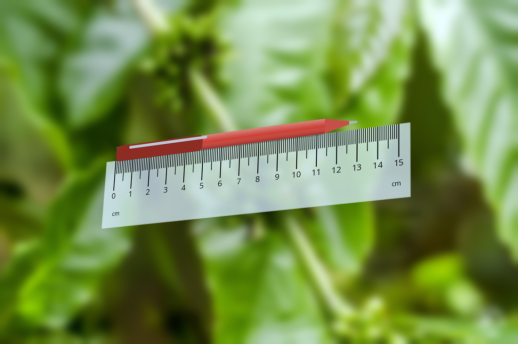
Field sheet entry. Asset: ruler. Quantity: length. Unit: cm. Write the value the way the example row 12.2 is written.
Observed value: 13
